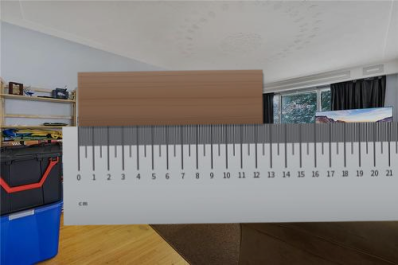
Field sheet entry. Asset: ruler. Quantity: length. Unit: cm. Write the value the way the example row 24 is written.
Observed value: 12.5
